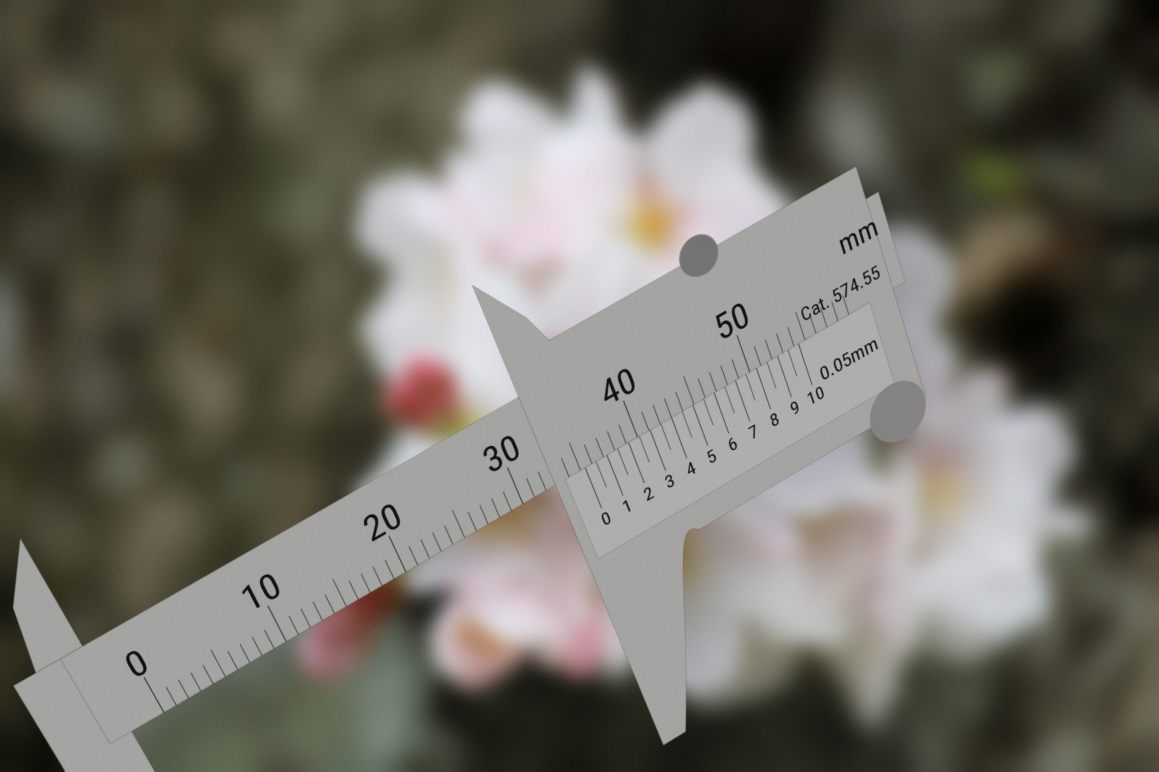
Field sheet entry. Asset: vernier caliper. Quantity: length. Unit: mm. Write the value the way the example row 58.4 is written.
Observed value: 35.4
